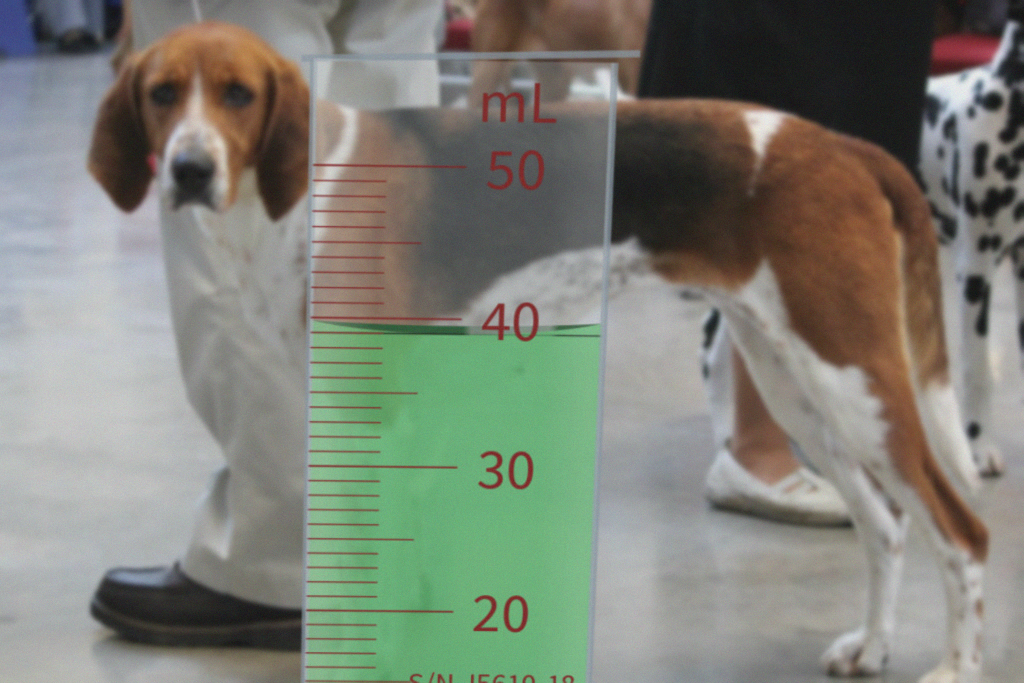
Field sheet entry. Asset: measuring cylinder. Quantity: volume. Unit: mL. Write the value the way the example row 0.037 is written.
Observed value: 39
